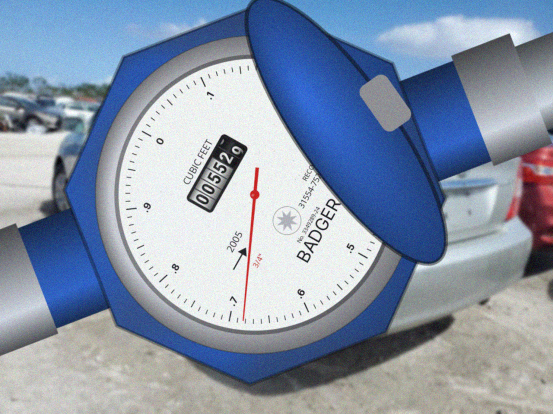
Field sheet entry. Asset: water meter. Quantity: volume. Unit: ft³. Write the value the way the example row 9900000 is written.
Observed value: 5528.68
